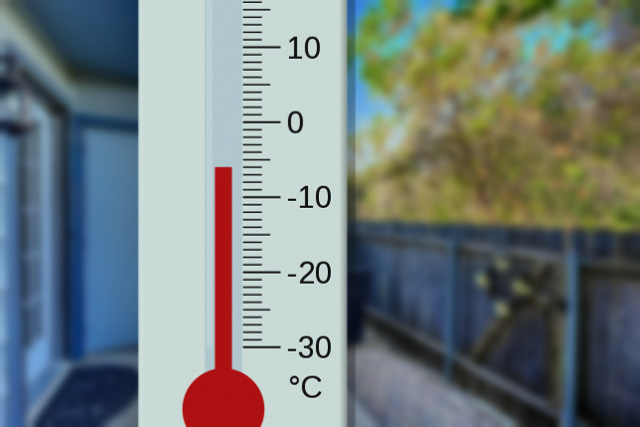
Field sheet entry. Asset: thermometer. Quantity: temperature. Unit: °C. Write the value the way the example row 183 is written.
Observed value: -6
